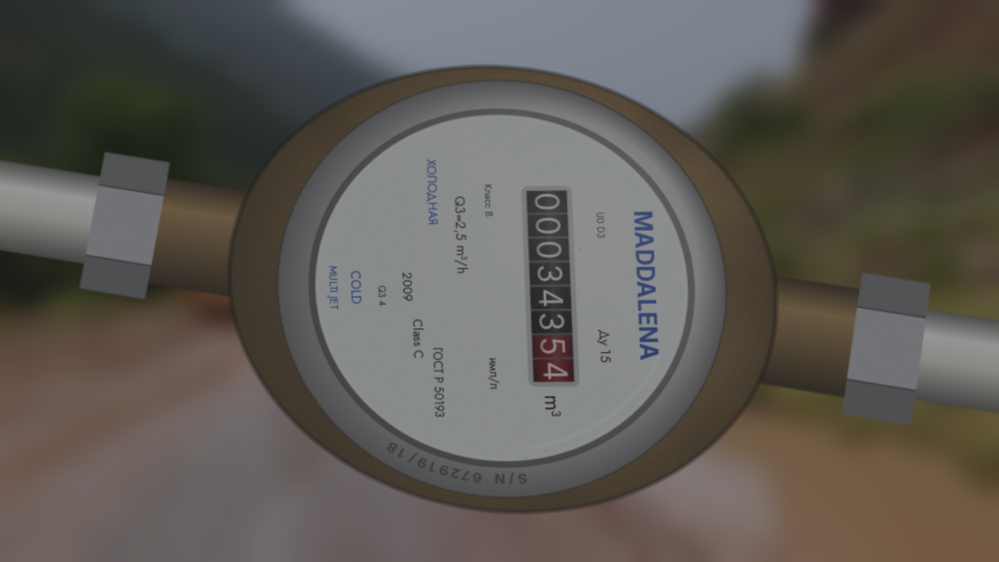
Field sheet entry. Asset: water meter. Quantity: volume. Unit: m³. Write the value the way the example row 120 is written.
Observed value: 343.54
